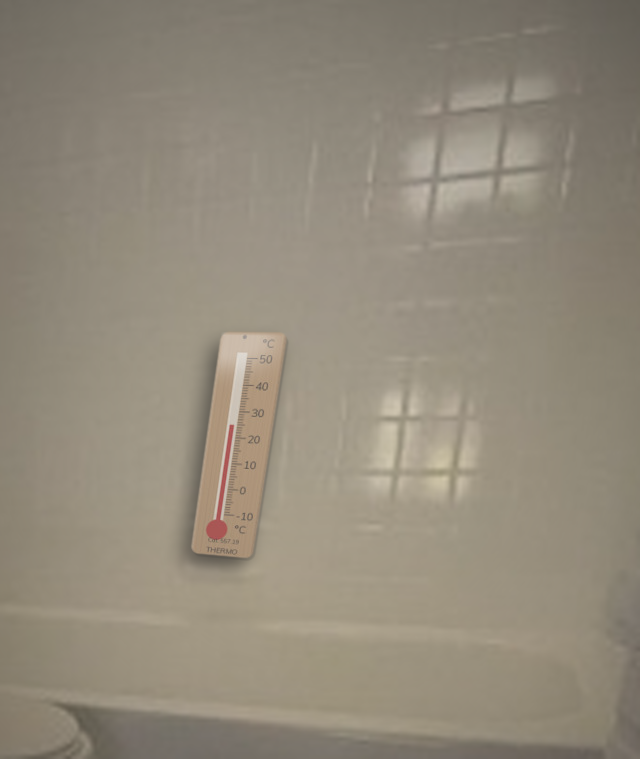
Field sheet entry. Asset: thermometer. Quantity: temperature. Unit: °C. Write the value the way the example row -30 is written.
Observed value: 25
